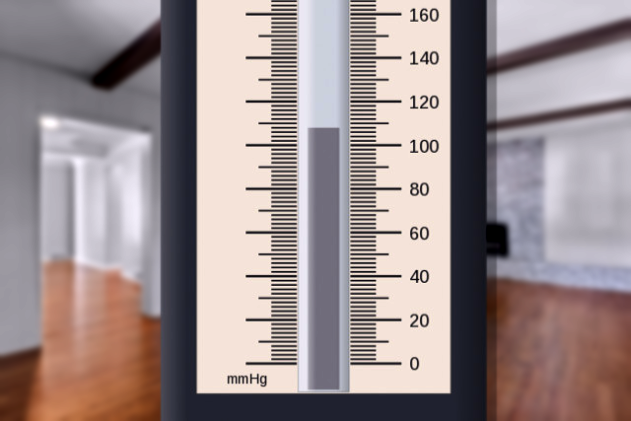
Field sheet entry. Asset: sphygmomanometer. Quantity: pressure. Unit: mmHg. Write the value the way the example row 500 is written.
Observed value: 108
